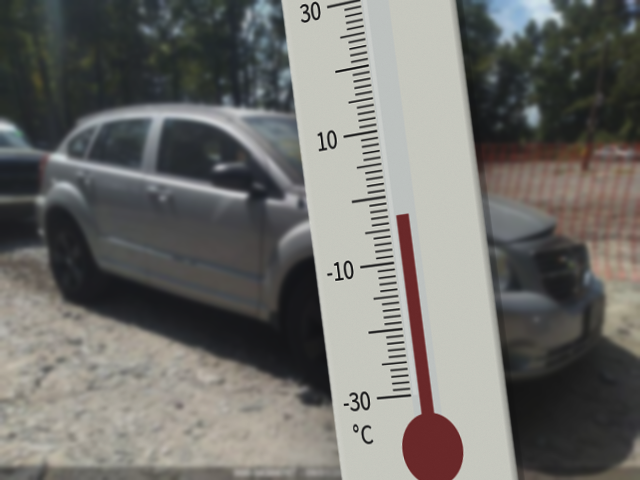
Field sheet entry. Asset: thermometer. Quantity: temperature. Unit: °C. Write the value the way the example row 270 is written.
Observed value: -3
